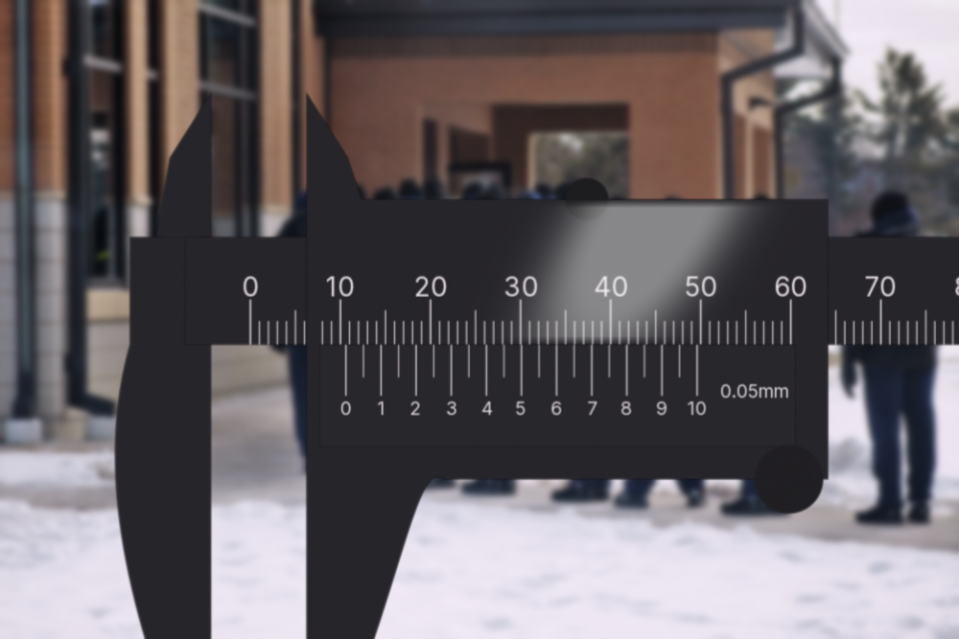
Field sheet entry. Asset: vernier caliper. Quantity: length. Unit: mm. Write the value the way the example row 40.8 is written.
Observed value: 10.6
